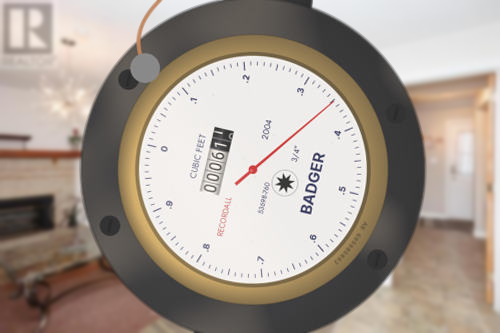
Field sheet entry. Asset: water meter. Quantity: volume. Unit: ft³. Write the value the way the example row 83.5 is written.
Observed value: 611.35
